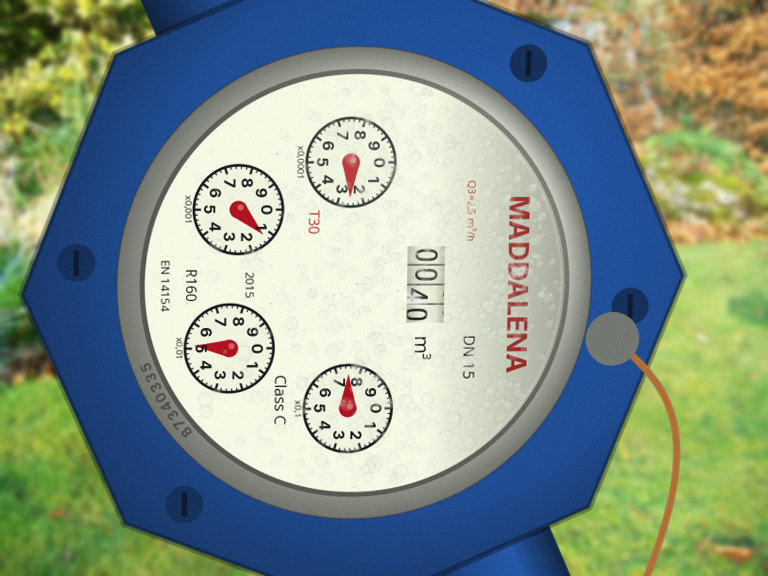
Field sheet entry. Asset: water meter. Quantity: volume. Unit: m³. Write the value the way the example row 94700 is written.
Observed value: 39.7512
